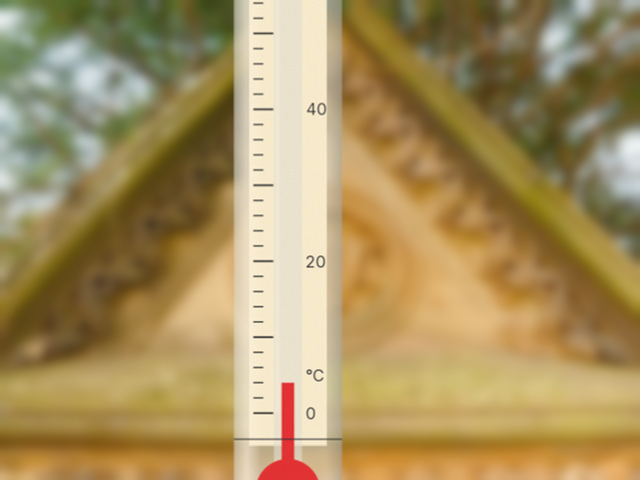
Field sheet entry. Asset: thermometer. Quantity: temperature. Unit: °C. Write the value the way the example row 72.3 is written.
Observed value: 4
